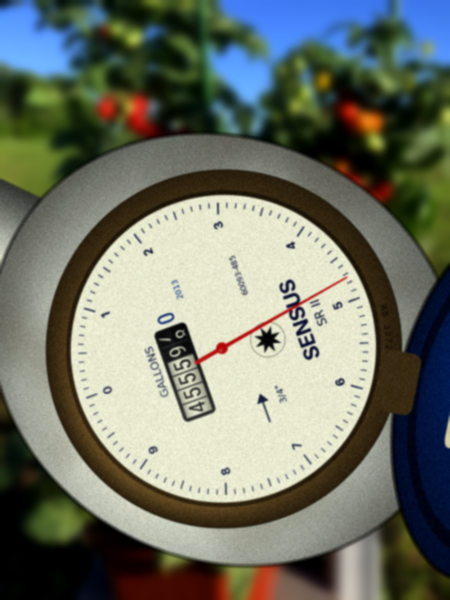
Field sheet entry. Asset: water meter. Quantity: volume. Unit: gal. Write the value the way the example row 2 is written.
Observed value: 4555974.7
